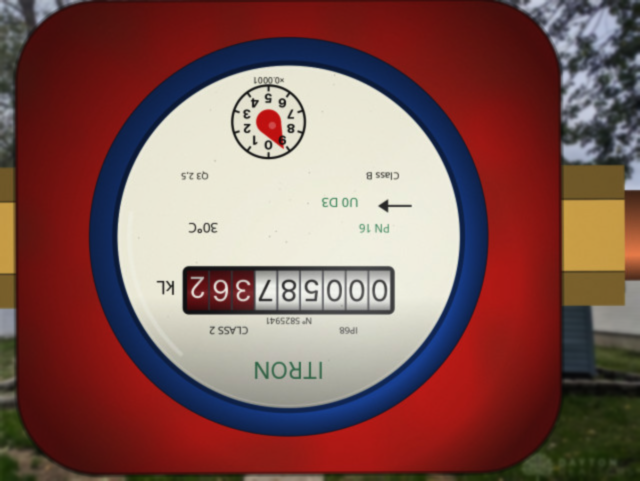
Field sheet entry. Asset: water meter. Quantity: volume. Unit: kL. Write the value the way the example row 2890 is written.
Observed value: 587.3619
